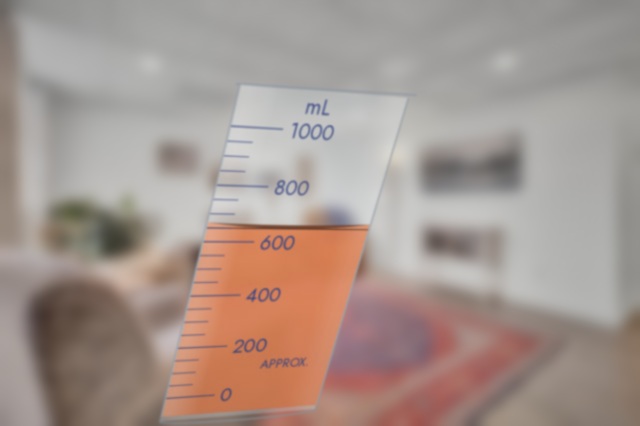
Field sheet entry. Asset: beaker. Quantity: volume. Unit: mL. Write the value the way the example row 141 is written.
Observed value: 650
